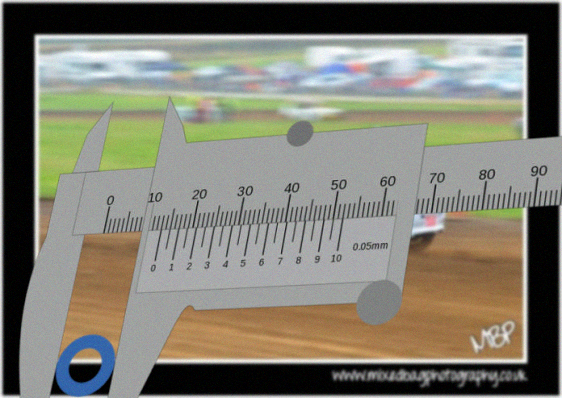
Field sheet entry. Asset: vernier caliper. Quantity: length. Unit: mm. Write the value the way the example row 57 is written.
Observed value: 13.0
